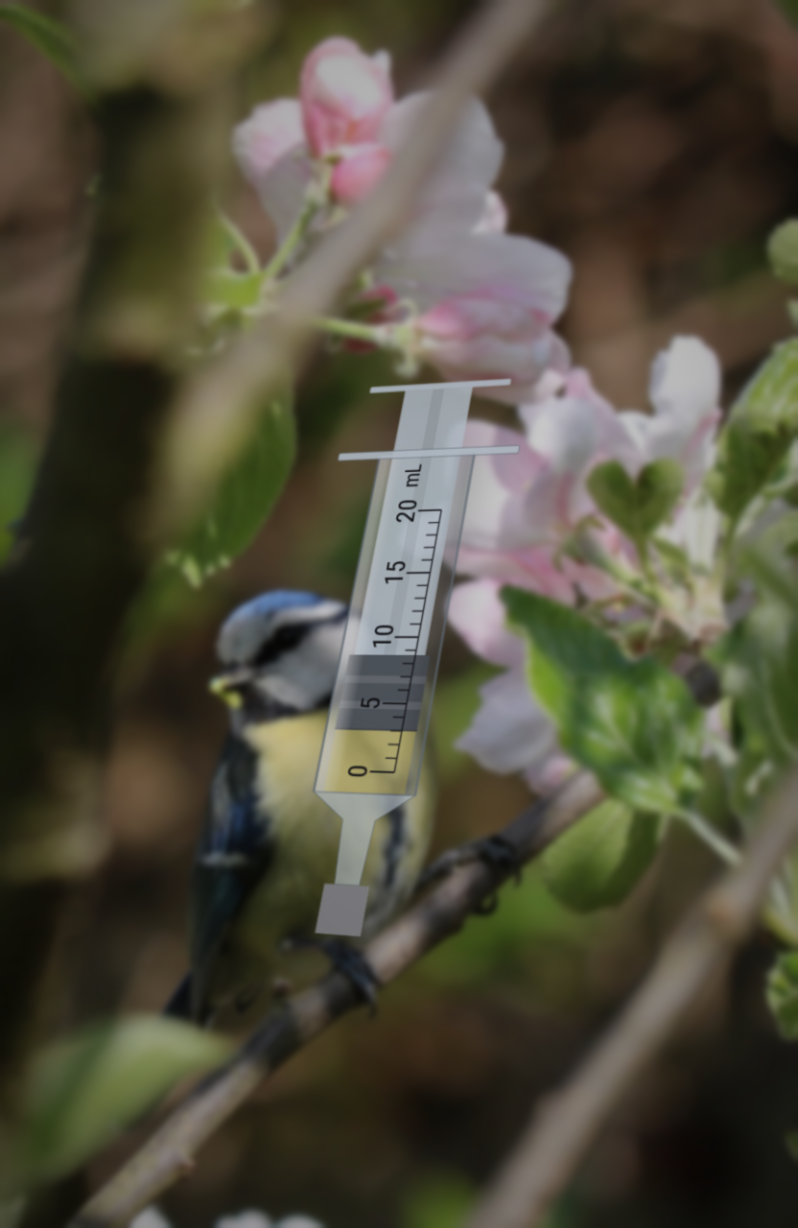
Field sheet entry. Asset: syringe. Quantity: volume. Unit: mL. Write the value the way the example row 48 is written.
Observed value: 3
